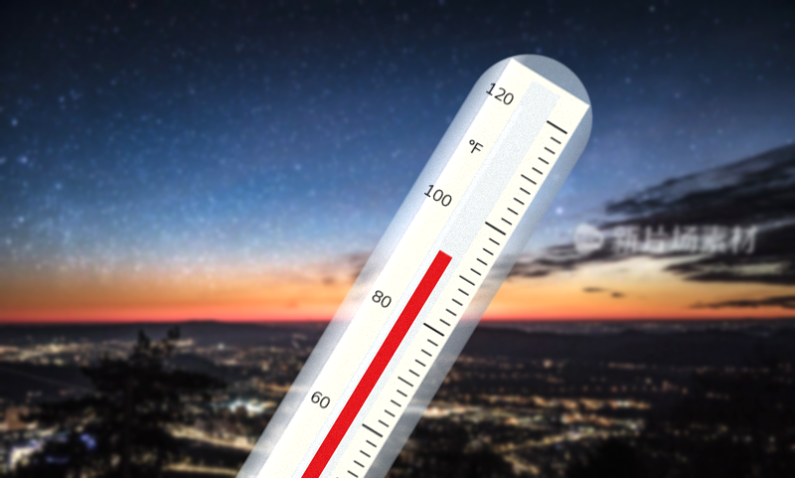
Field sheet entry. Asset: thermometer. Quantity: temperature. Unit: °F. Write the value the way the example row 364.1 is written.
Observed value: 92
